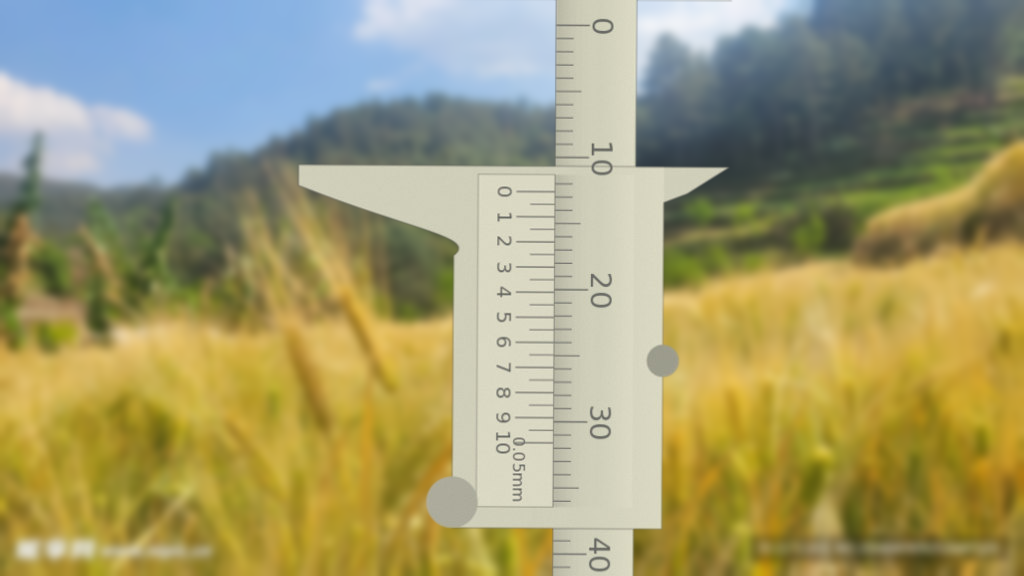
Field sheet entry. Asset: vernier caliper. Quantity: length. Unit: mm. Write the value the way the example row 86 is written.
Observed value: 12.6
